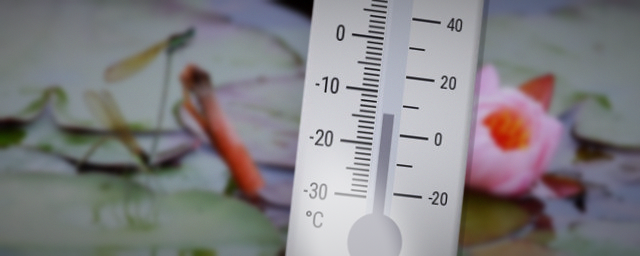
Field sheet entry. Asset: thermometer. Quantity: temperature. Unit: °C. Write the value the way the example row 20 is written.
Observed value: -14
